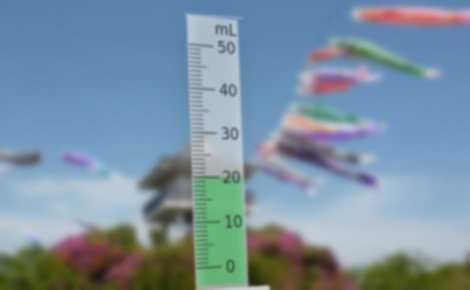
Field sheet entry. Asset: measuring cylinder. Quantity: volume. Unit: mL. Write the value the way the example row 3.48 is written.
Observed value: 20
